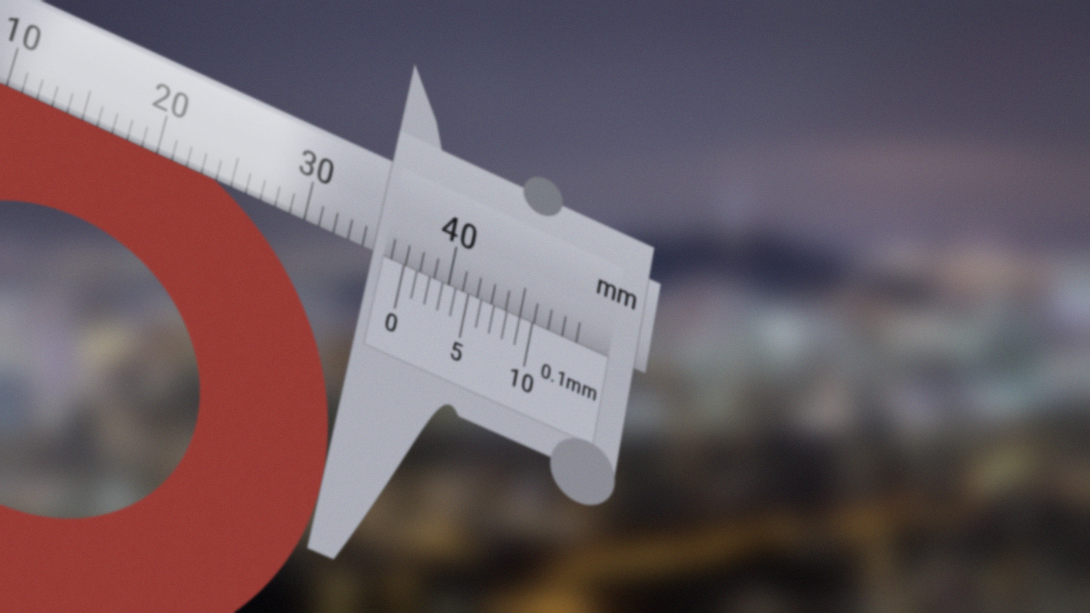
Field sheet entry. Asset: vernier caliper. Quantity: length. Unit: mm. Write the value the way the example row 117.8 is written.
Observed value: 36.9
